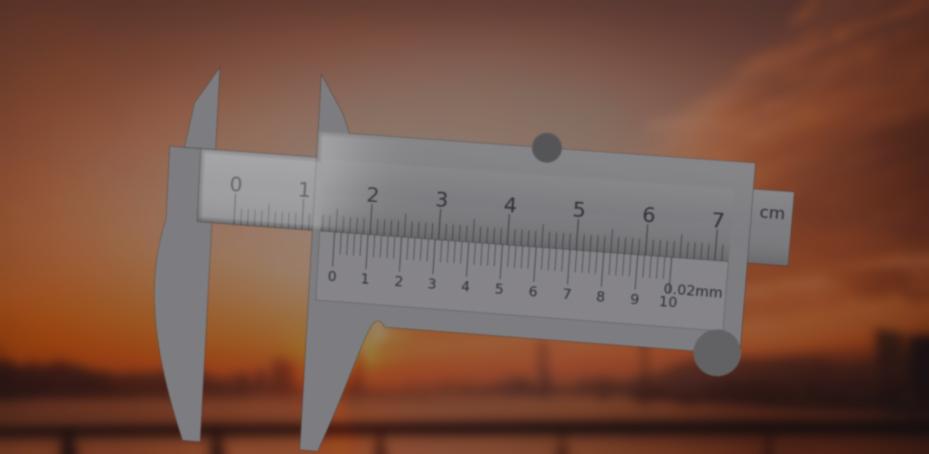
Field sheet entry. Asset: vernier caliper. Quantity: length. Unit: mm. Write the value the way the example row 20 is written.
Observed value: 14.8
